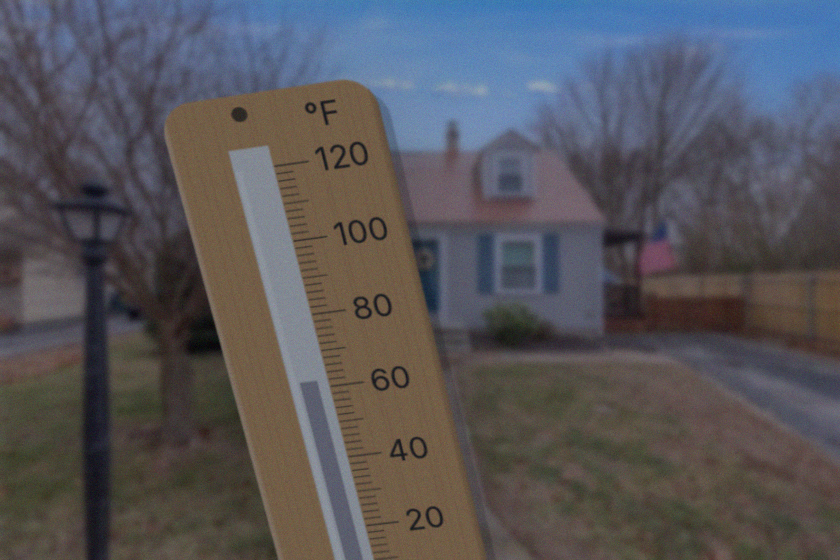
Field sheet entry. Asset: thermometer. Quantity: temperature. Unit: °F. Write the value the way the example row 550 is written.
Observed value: 62
